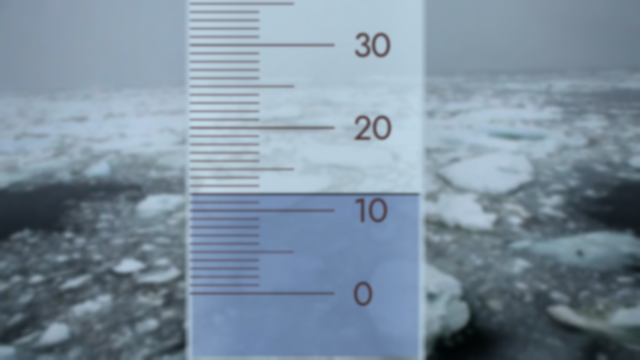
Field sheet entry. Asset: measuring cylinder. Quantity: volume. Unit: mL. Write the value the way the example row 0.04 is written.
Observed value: 12
